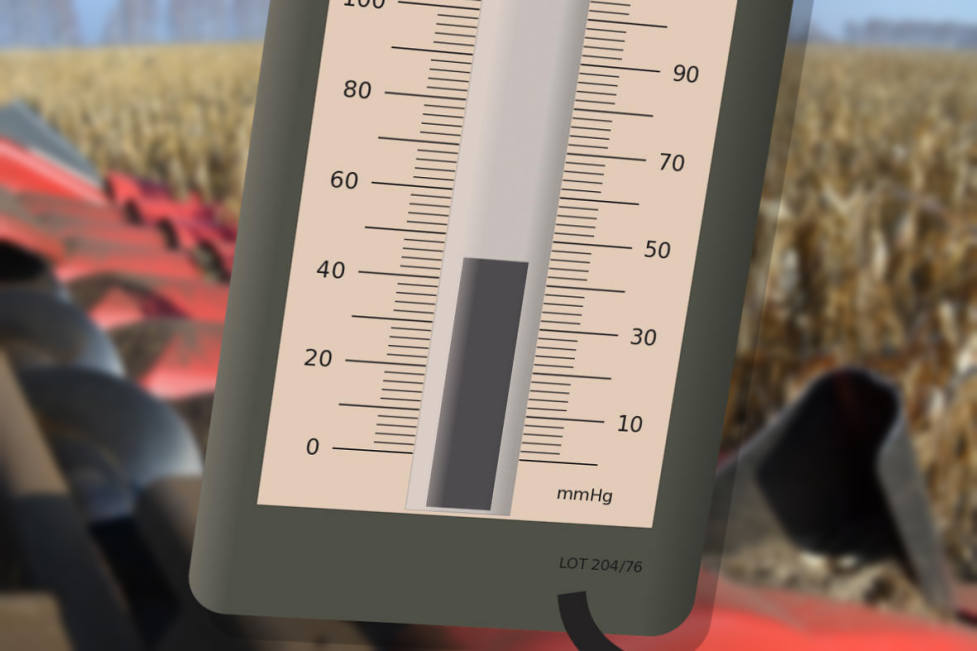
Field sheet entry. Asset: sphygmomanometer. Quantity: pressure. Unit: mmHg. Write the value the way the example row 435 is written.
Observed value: 45
